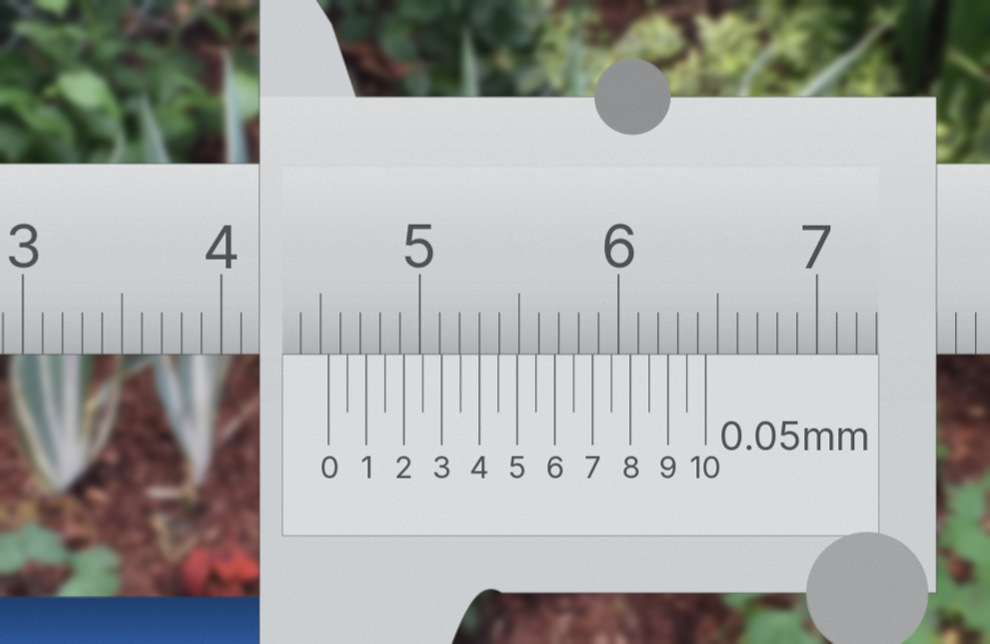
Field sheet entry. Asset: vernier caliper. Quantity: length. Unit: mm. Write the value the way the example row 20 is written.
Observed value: 45.4
